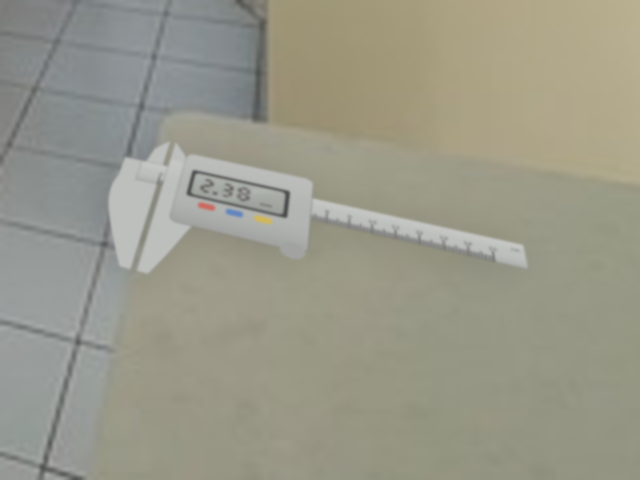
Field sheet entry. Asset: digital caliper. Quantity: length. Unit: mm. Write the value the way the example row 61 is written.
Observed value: 2.38
